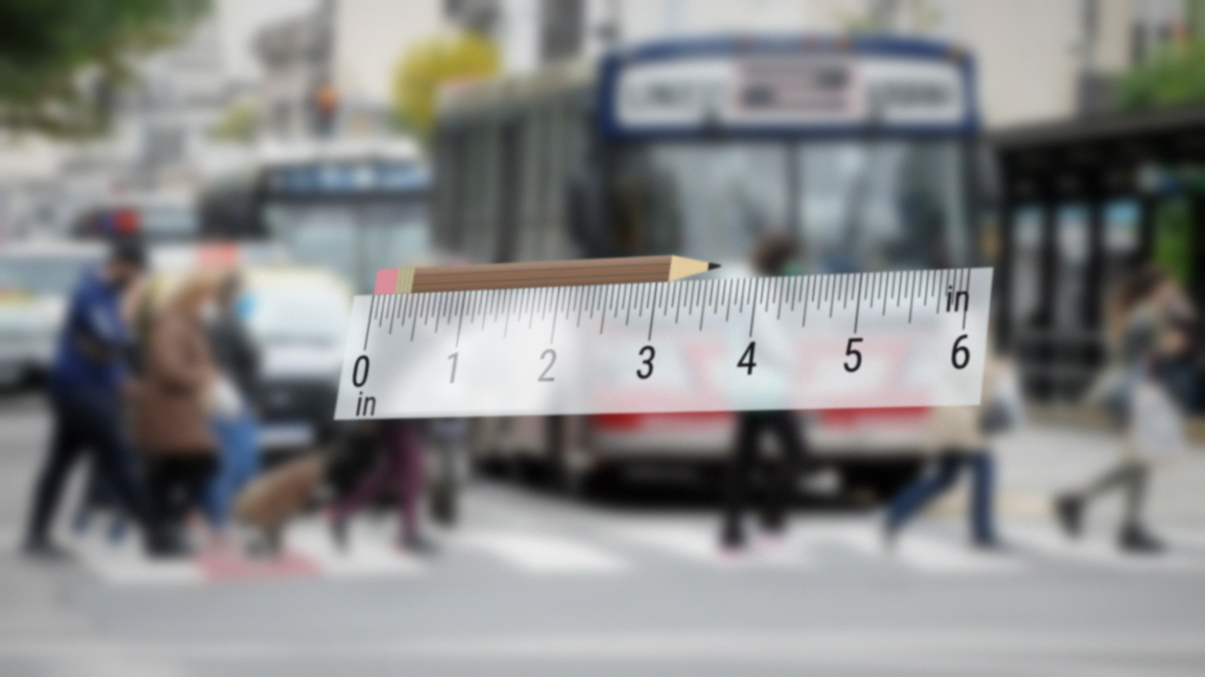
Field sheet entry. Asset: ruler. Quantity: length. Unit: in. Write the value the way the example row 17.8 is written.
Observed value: 3.625
